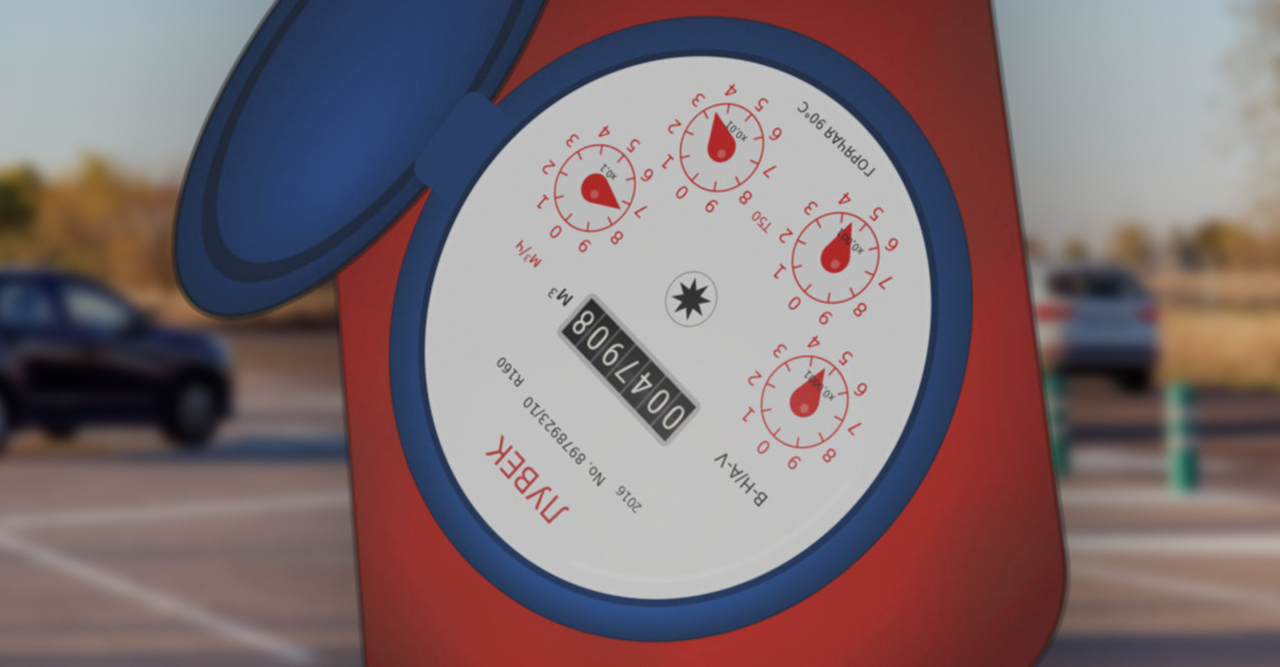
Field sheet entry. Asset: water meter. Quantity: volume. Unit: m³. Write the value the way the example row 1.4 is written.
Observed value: 47908.7344
